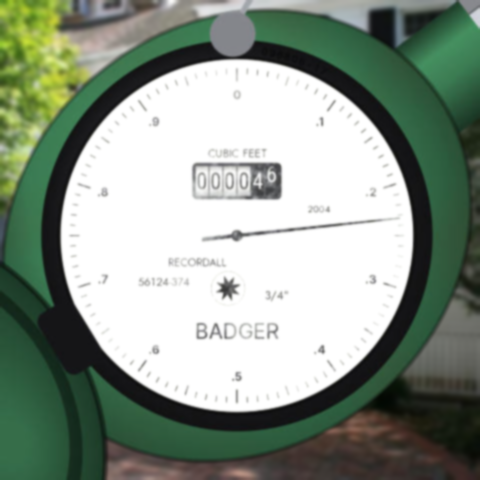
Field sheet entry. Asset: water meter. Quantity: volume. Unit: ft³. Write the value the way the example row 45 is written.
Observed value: 46.23
